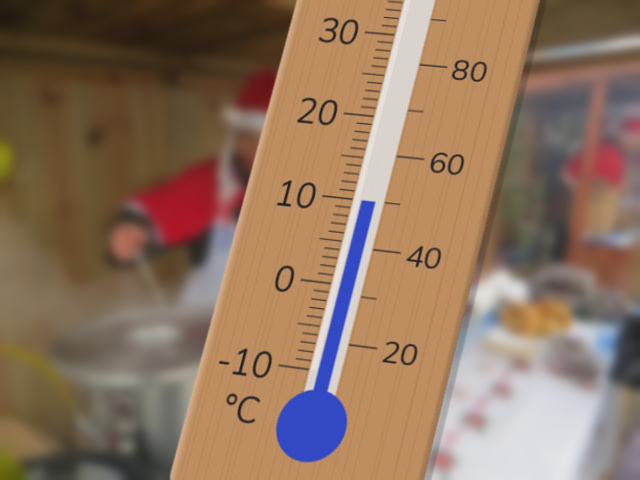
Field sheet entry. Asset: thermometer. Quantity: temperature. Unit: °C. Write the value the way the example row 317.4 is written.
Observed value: 10
